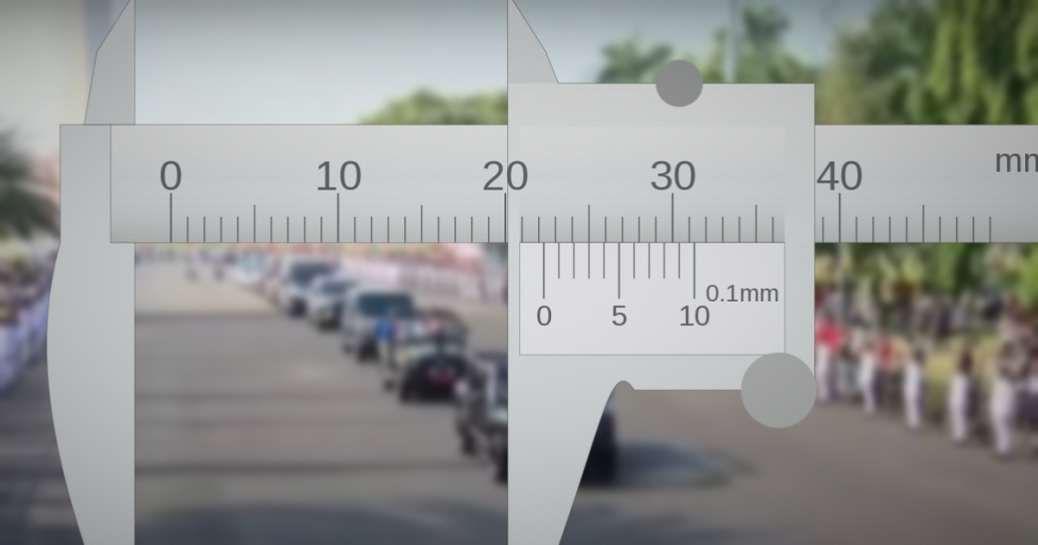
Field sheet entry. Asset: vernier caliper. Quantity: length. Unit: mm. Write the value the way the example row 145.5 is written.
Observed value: 22.3
